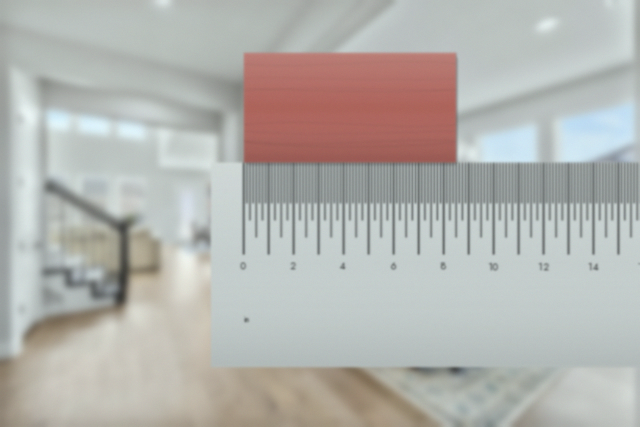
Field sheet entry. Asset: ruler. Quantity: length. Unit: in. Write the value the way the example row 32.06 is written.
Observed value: 8.5
